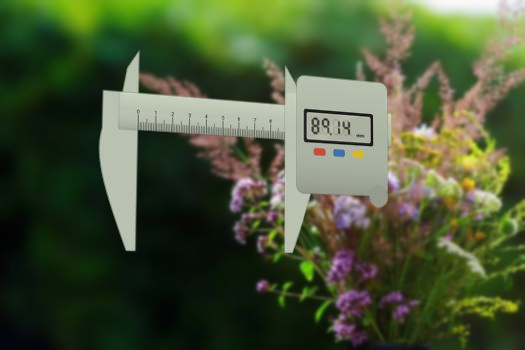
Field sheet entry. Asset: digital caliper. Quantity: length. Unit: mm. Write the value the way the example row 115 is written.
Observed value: 89.14
